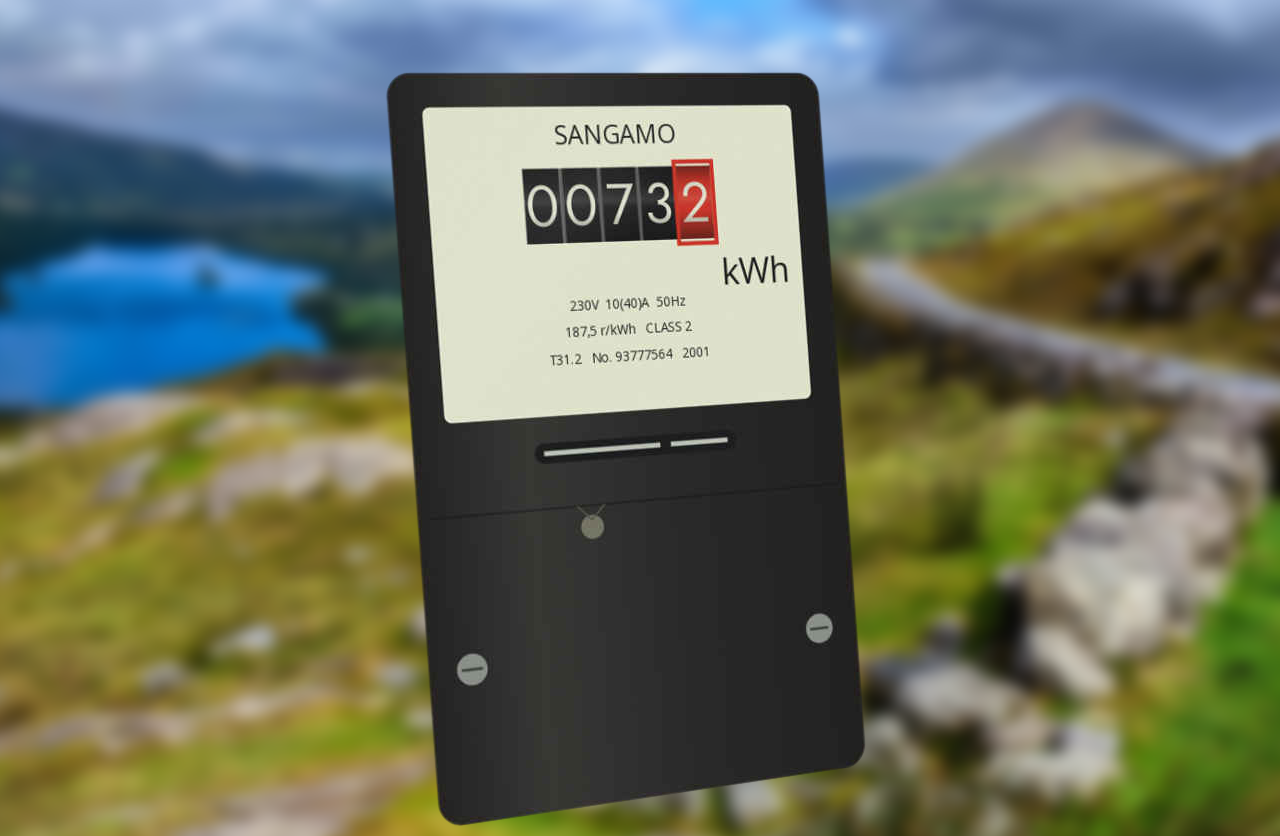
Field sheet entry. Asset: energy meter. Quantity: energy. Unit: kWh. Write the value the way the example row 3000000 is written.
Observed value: 73.2
